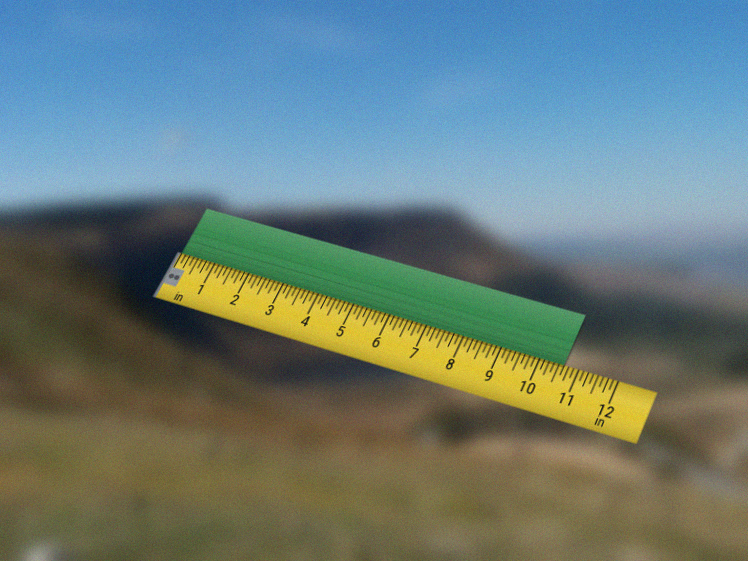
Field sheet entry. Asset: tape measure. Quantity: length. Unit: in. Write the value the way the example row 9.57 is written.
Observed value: 10.625
